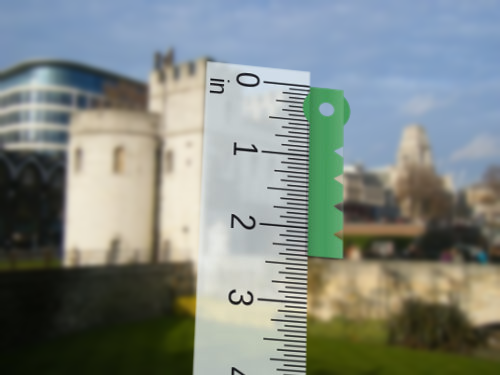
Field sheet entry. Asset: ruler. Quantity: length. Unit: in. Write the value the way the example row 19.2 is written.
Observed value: 2.375
